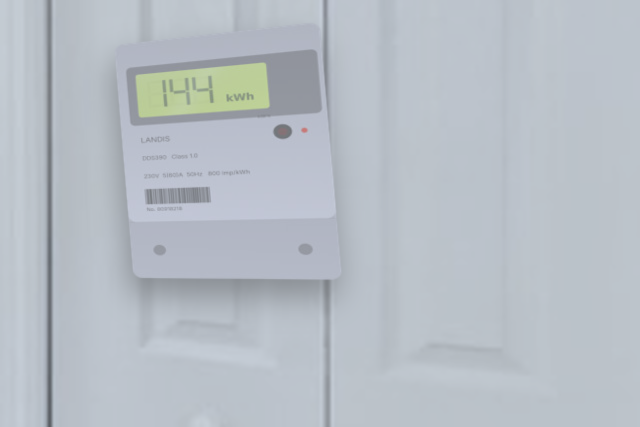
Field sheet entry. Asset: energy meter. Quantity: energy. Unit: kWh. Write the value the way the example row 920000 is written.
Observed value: 144
